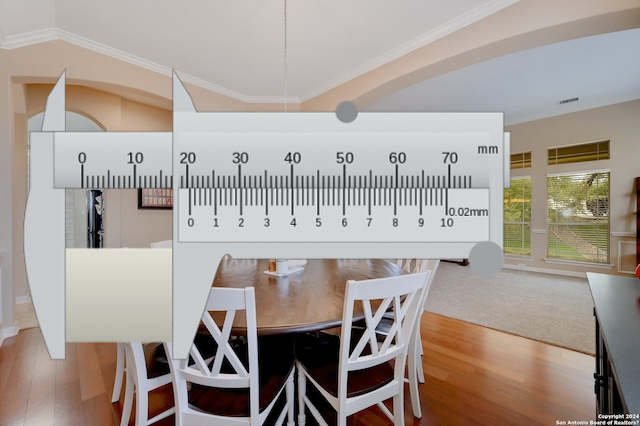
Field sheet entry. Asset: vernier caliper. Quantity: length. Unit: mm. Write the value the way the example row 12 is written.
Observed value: 20.5
